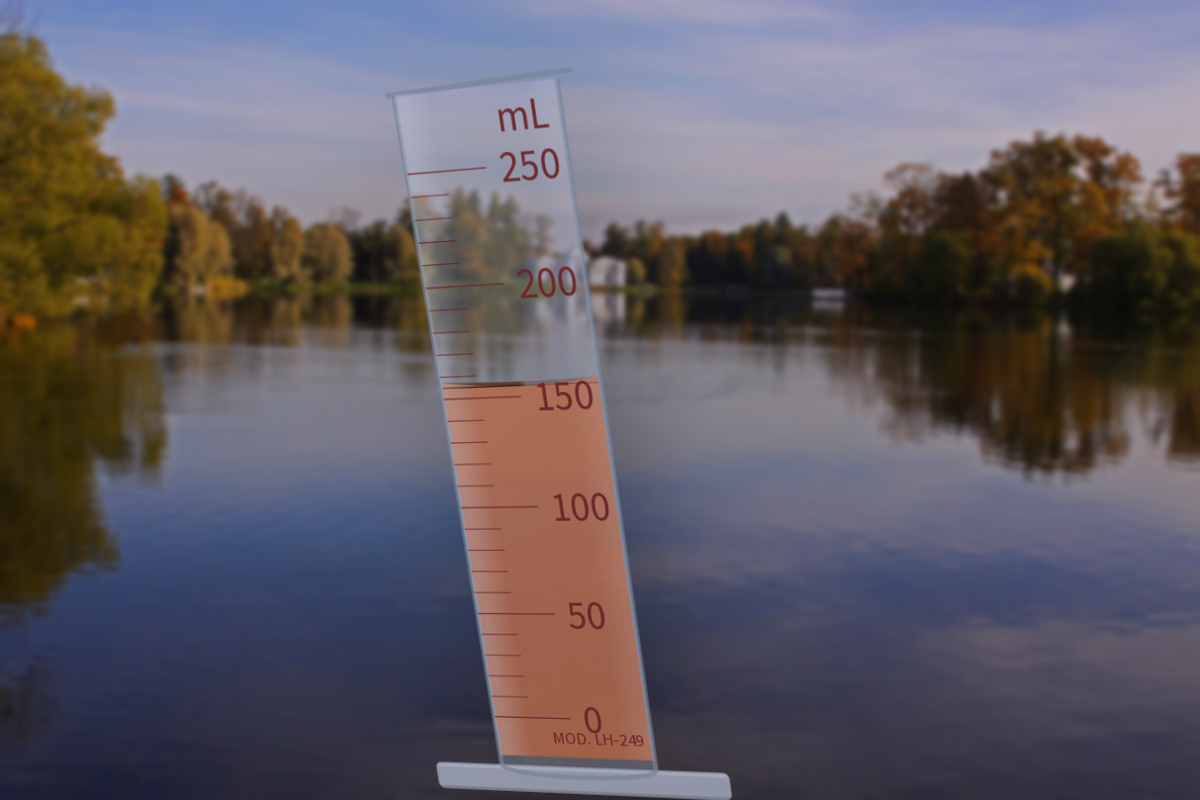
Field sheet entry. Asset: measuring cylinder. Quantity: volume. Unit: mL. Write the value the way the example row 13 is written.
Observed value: 155
